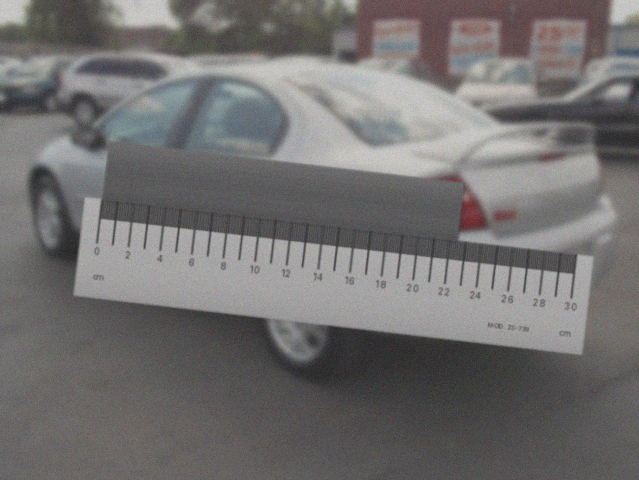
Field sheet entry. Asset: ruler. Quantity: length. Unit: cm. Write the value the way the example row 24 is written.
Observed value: 22.5
